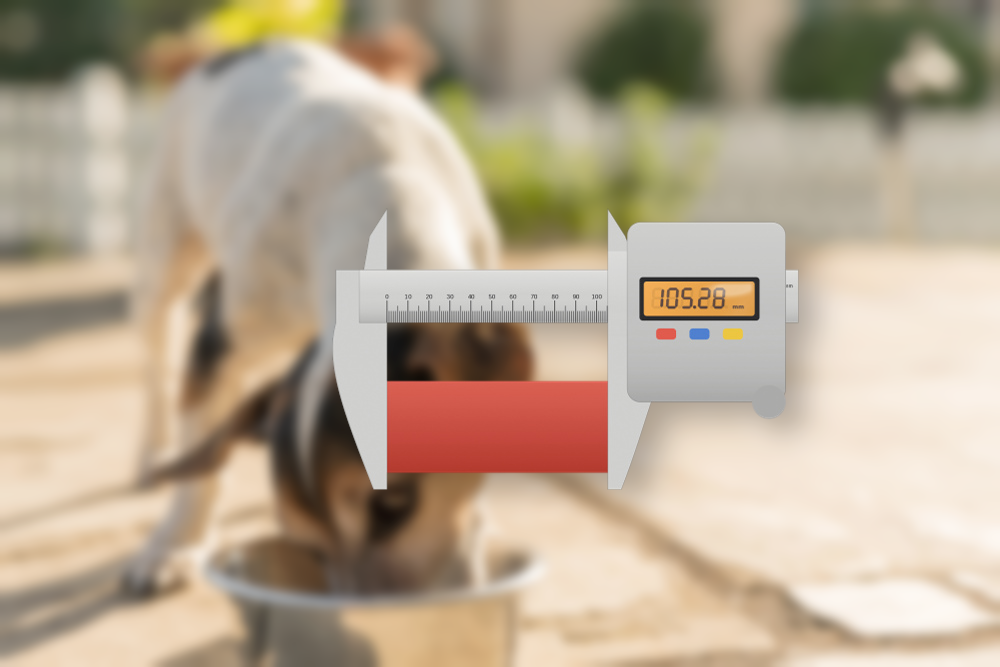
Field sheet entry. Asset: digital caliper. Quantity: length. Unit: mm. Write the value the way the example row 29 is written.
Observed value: 105.28
